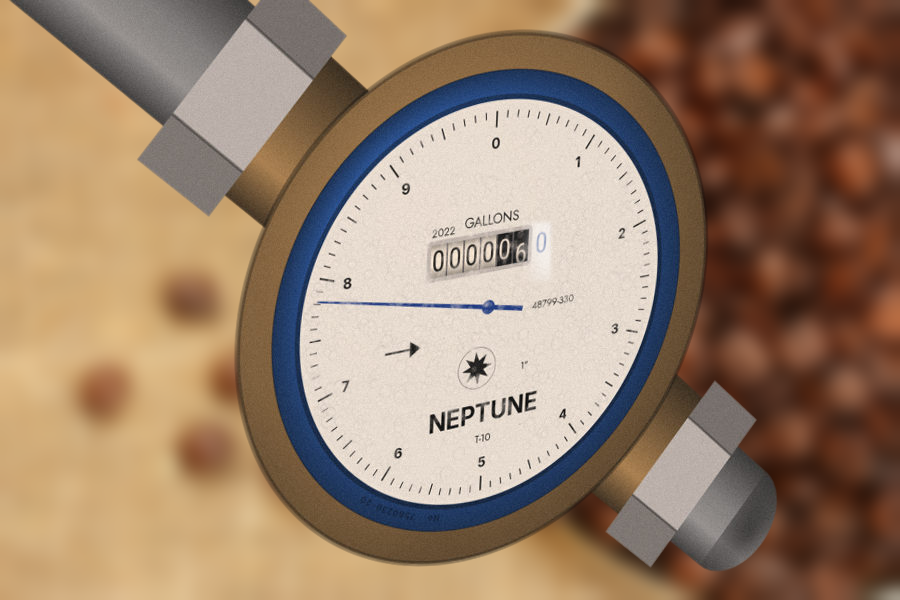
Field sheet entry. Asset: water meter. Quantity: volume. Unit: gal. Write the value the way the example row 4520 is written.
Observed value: 57.8
